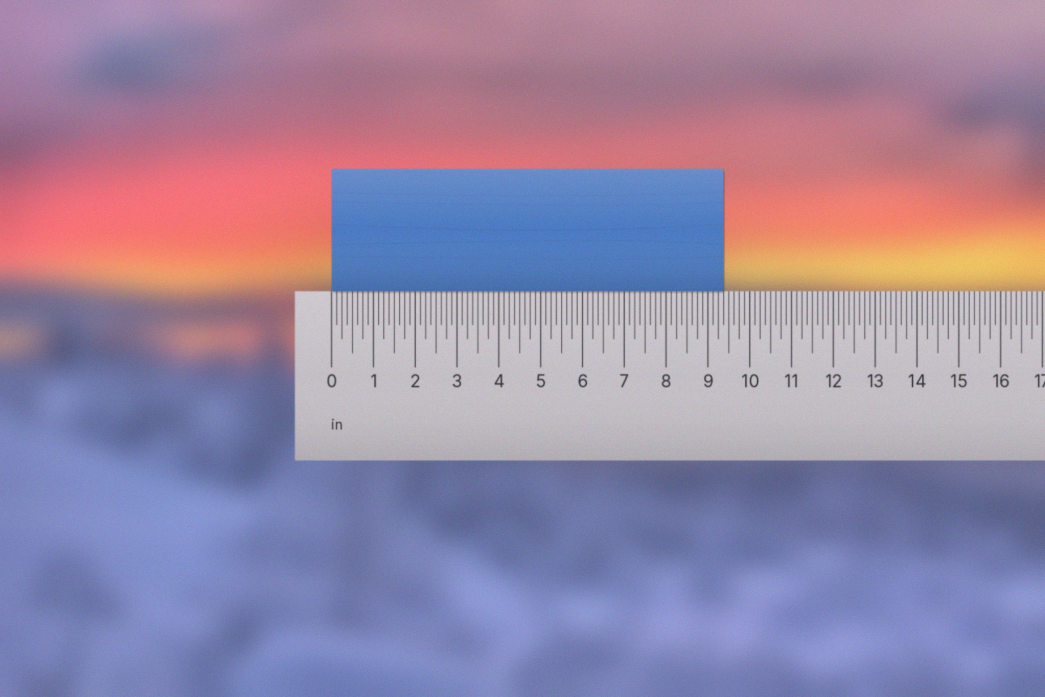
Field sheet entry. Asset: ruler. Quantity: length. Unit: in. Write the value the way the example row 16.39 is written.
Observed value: 9.375
